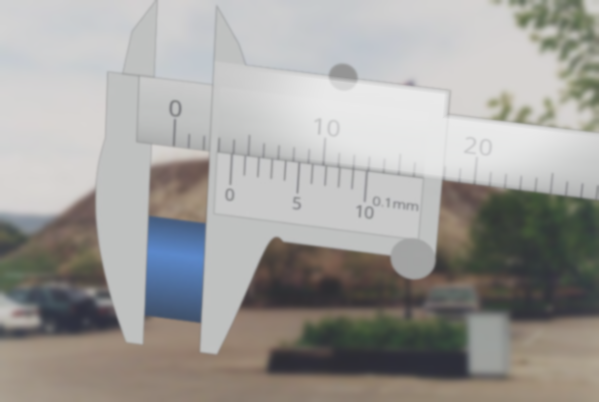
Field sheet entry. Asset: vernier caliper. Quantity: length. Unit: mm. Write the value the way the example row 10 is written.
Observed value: 3.9
